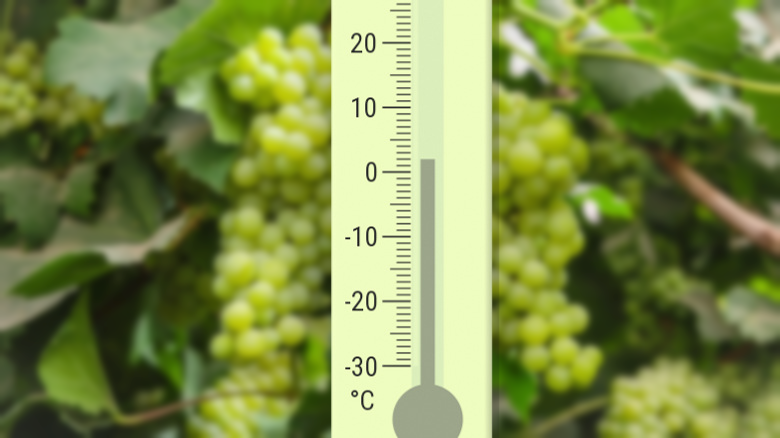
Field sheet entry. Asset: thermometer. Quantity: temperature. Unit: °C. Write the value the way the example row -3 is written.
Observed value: 2
